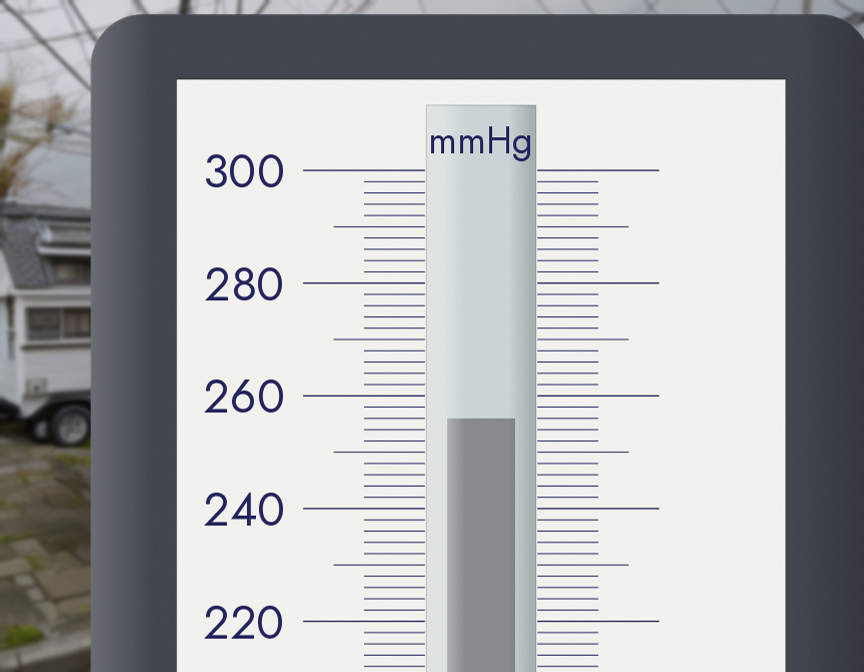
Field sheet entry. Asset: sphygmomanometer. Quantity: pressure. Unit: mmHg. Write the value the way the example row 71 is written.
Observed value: 256
